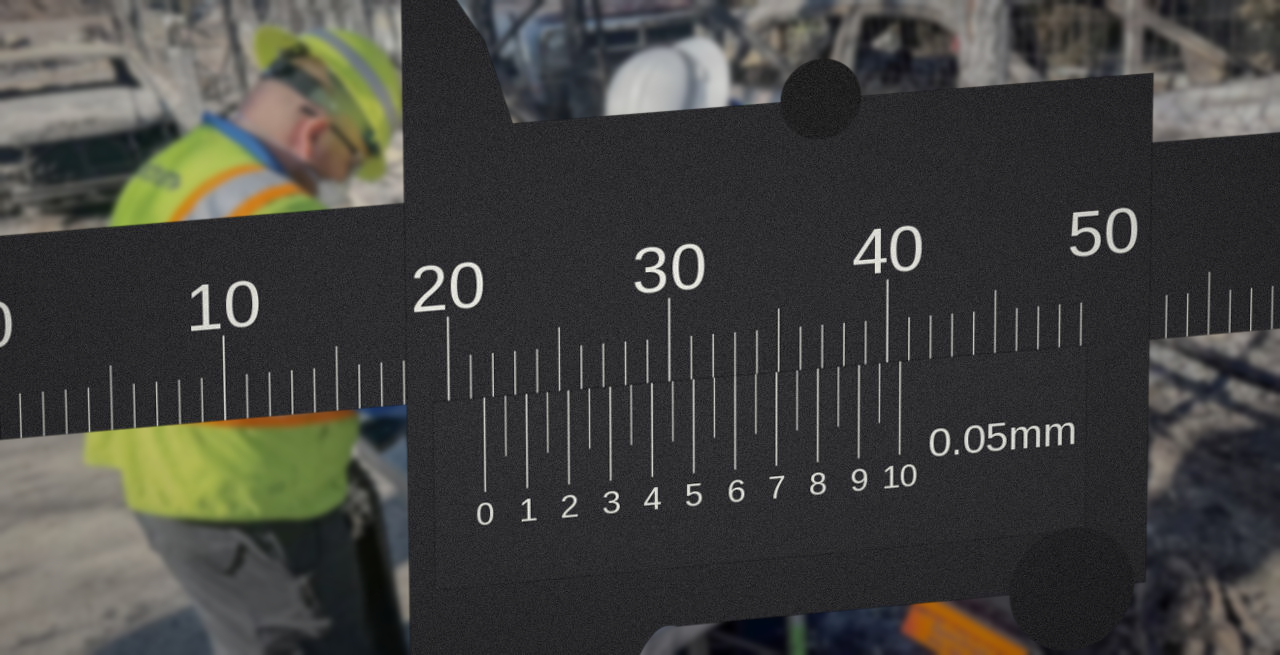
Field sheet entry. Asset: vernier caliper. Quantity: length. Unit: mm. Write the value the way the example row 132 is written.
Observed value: 21.6
